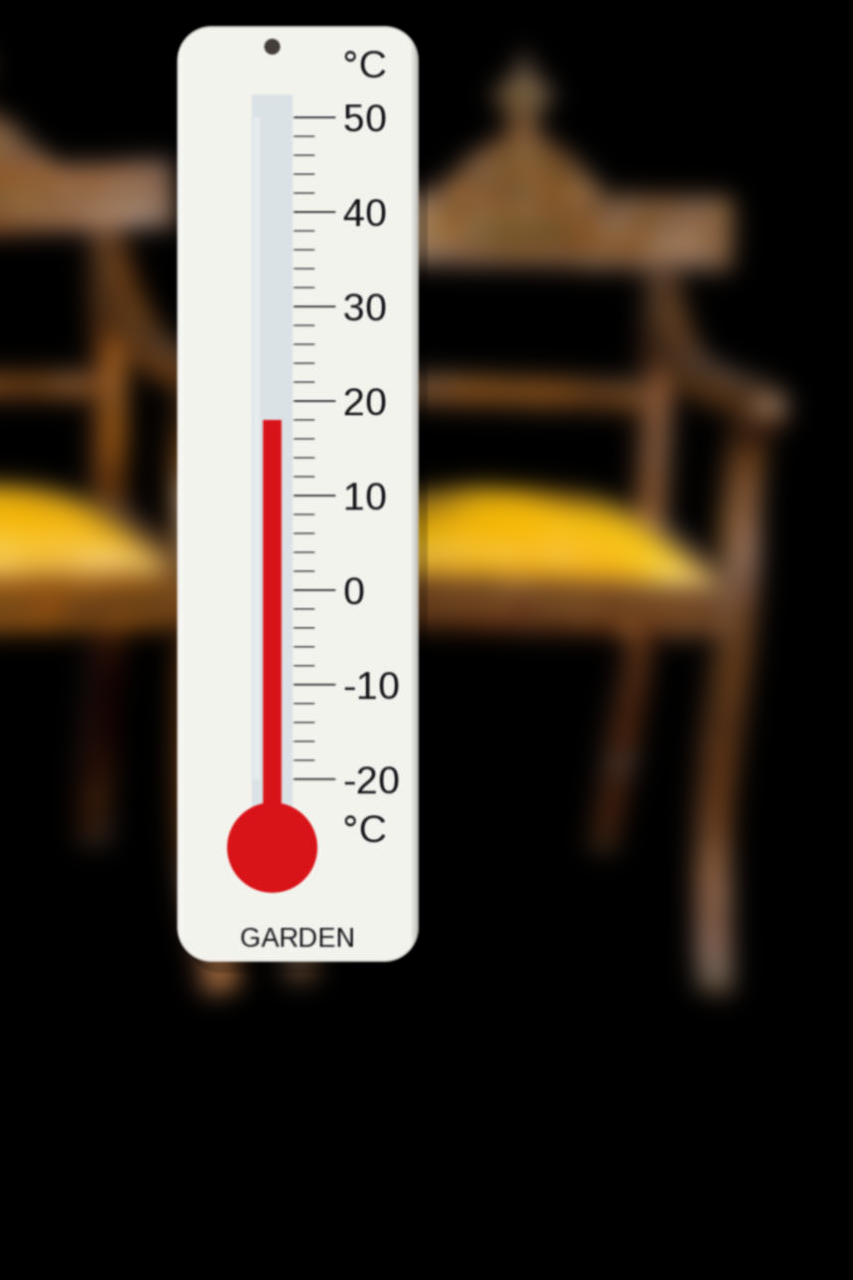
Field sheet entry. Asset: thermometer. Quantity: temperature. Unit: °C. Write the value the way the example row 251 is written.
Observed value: 18
